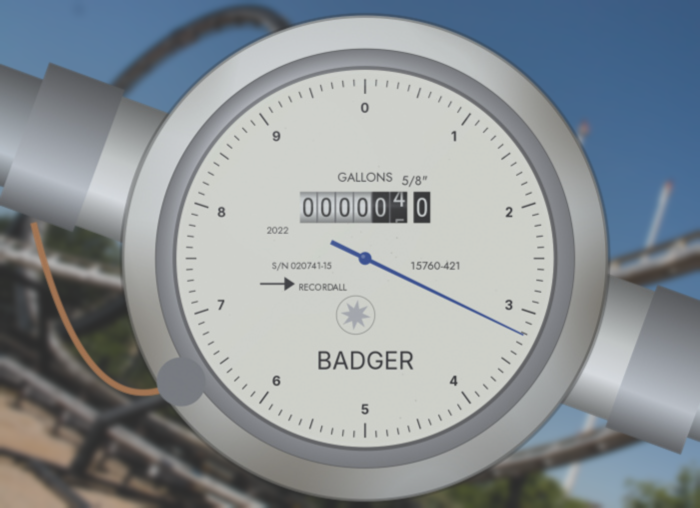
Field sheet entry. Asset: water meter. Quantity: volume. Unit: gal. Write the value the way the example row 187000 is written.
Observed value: 43.2
